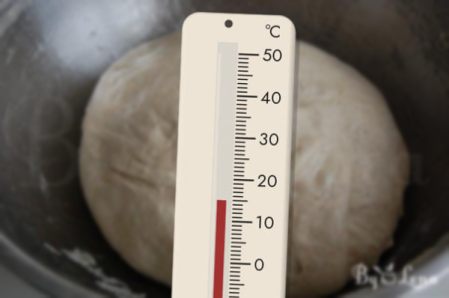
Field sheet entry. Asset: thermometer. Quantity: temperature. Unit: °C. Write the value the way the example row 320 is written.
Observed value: 15
